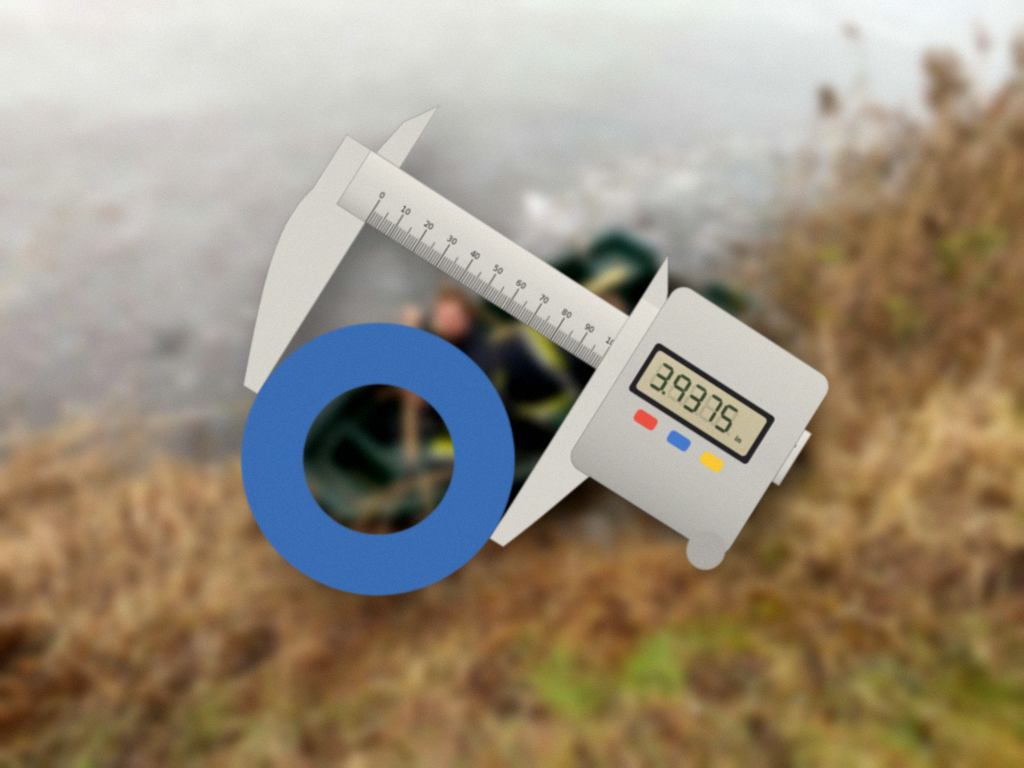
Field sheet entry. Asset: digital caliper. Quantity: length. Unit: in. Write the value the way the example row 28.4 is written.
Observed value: 3.9375
